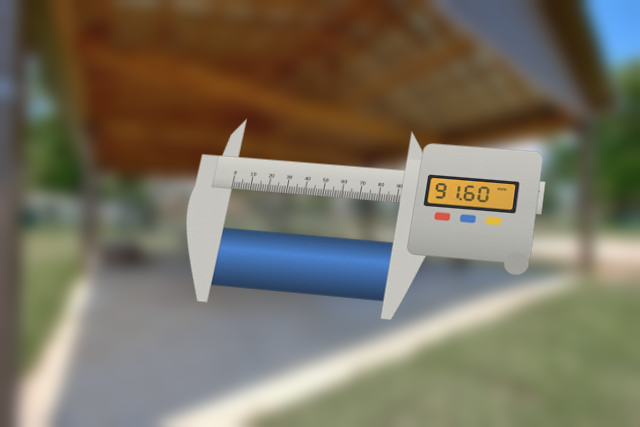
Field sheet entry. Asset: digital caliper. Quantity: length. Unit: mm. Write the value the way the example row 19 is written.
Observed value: 91.60
